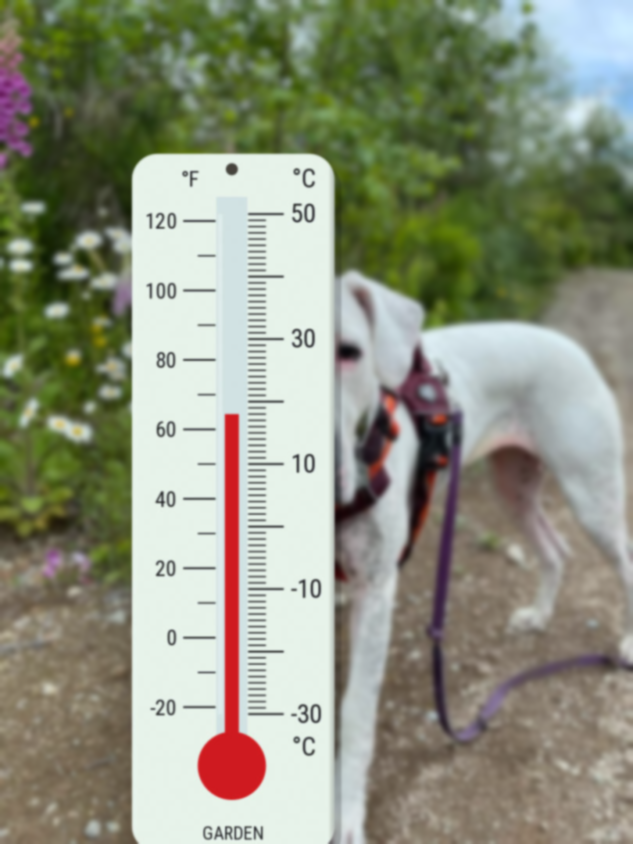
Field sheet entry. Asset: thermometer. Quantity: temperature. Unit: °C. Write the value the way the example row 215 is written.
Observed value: 18
